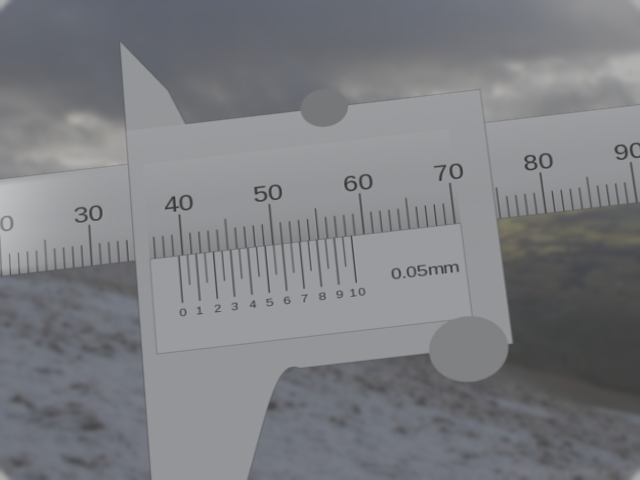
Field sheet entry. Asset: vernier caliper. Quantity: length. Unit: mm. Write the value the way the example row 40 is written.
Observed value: 39.6
